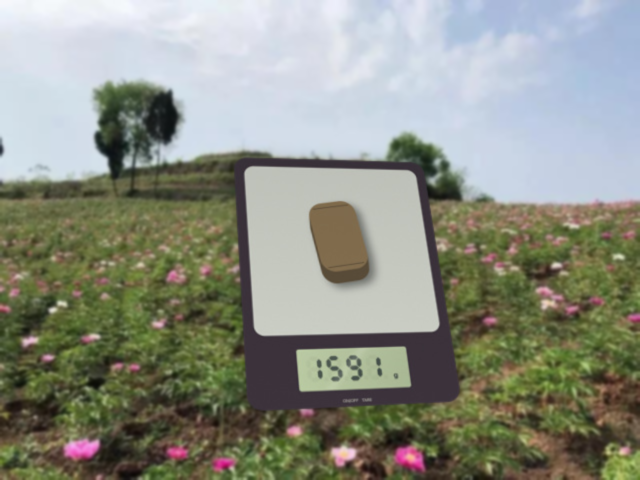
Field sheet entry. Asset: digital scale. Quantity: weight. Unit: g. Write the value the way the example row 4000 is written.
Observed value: 1591
